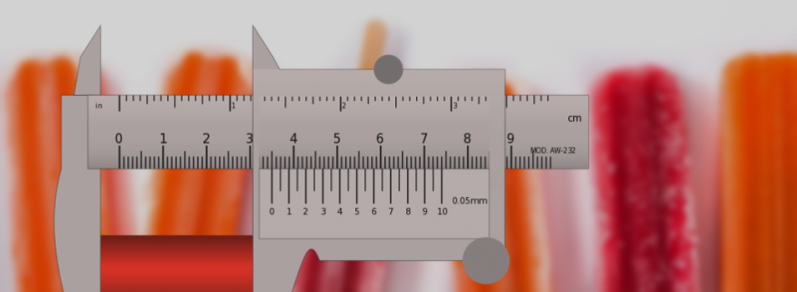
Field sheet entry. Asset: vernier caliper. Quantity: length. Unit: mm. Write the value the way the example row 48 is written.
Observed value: 35.0
